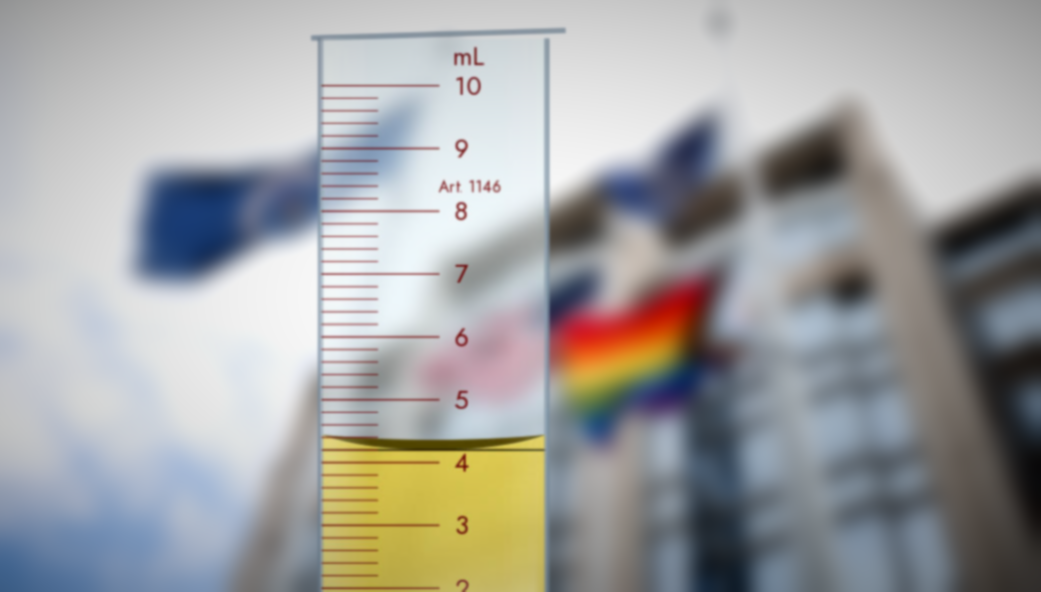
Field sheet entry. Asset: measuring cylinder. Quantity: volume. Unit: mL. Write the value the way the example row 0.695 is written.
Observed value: 4.2
